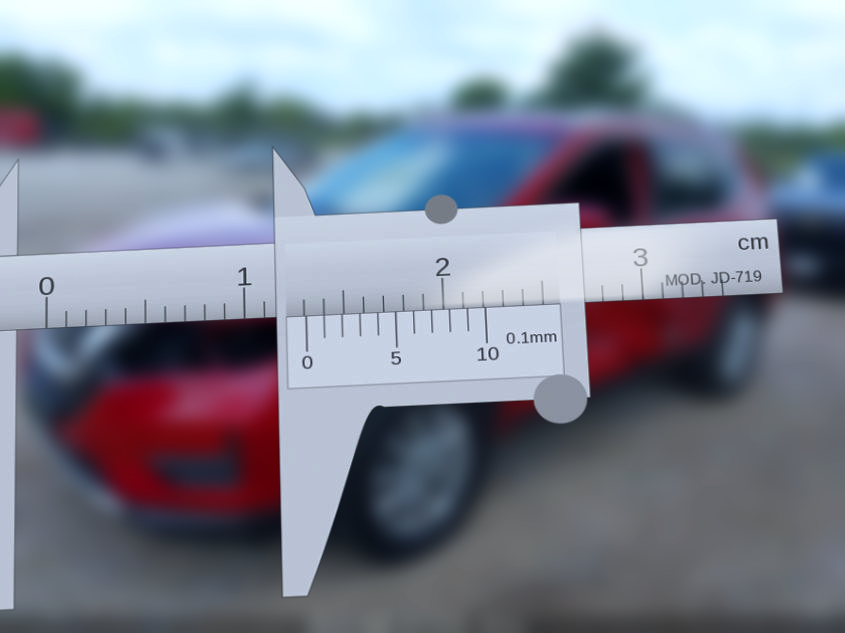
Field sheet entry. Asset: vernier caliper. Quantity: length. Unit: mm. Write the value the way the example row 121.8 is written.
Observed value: 13.1
